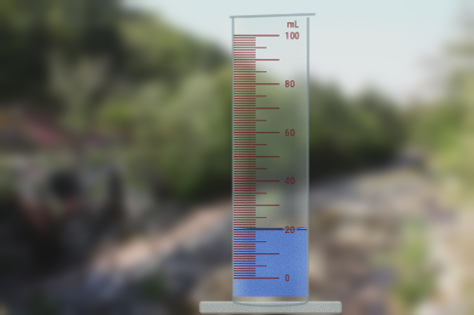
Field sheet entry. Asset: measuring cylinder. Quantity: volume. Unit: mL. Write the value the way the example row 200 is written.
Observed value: 20
